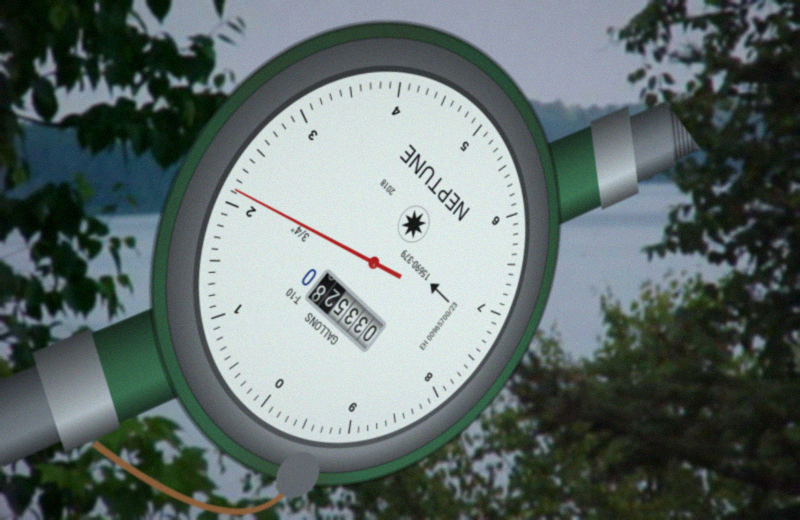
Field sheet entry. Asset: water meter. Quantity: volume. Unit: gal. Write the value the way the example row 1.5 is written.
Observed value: 335282.1
